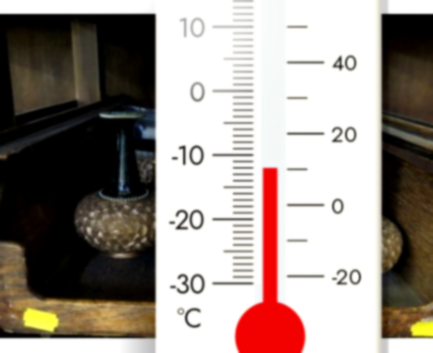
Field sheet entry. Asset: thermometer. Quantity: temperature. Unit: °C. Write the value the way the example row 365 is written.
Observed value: -12
